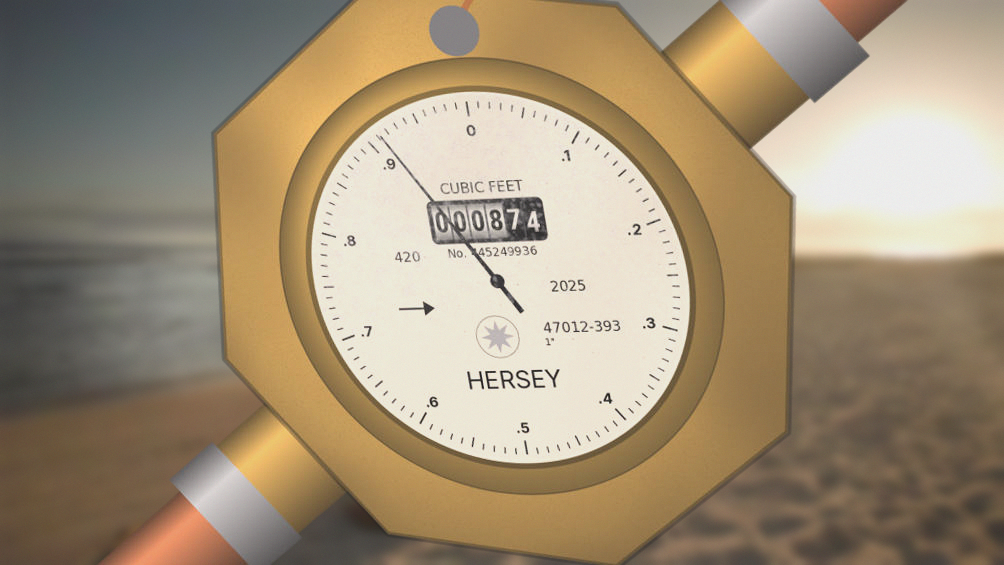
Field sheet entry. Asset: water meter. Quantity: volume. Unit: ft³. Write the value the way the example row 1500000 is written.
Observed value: 873.91
